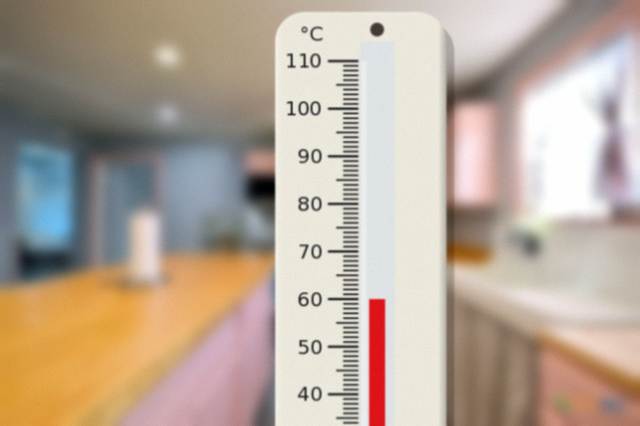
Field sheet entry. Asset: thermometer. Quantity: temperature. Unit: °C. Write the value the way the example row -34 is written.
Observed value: 60
